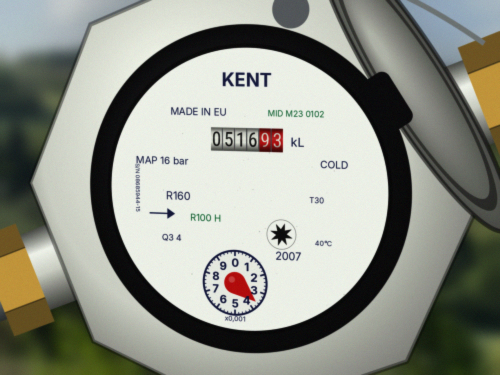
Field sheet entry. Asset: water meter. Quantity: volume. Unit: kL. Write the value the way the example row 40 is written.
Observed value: 516.933
